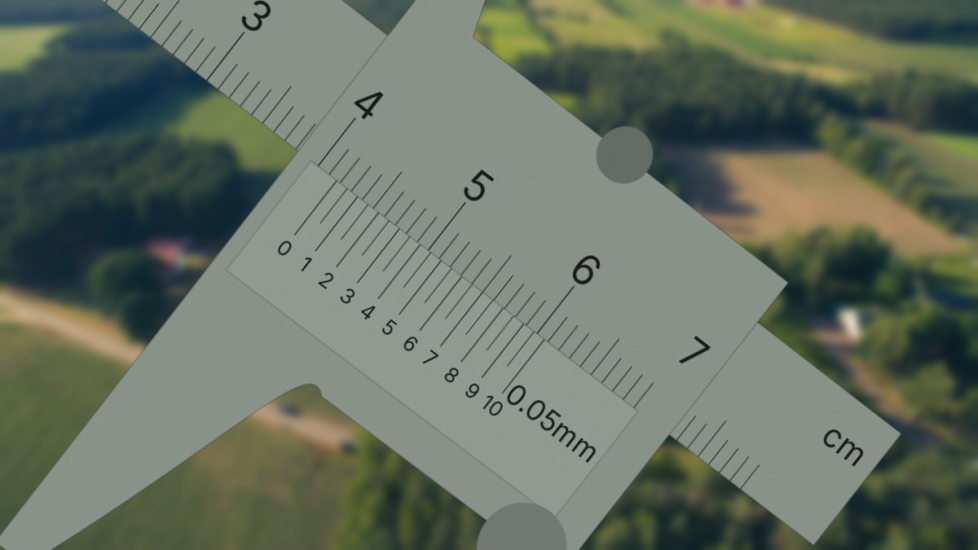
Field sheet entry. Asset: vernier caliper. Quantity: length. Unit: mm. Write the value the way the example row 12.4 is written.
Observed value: 41.7
